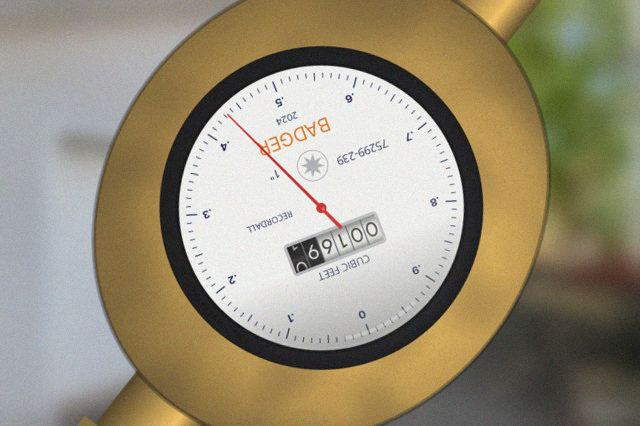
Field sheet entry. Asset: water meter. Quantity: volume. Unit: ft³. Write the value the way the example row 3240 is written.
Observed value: 1690.43
